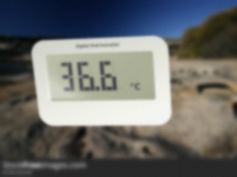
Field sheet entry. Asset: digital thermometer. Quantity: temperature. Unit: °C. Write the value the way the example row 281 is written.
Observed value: 36.6
